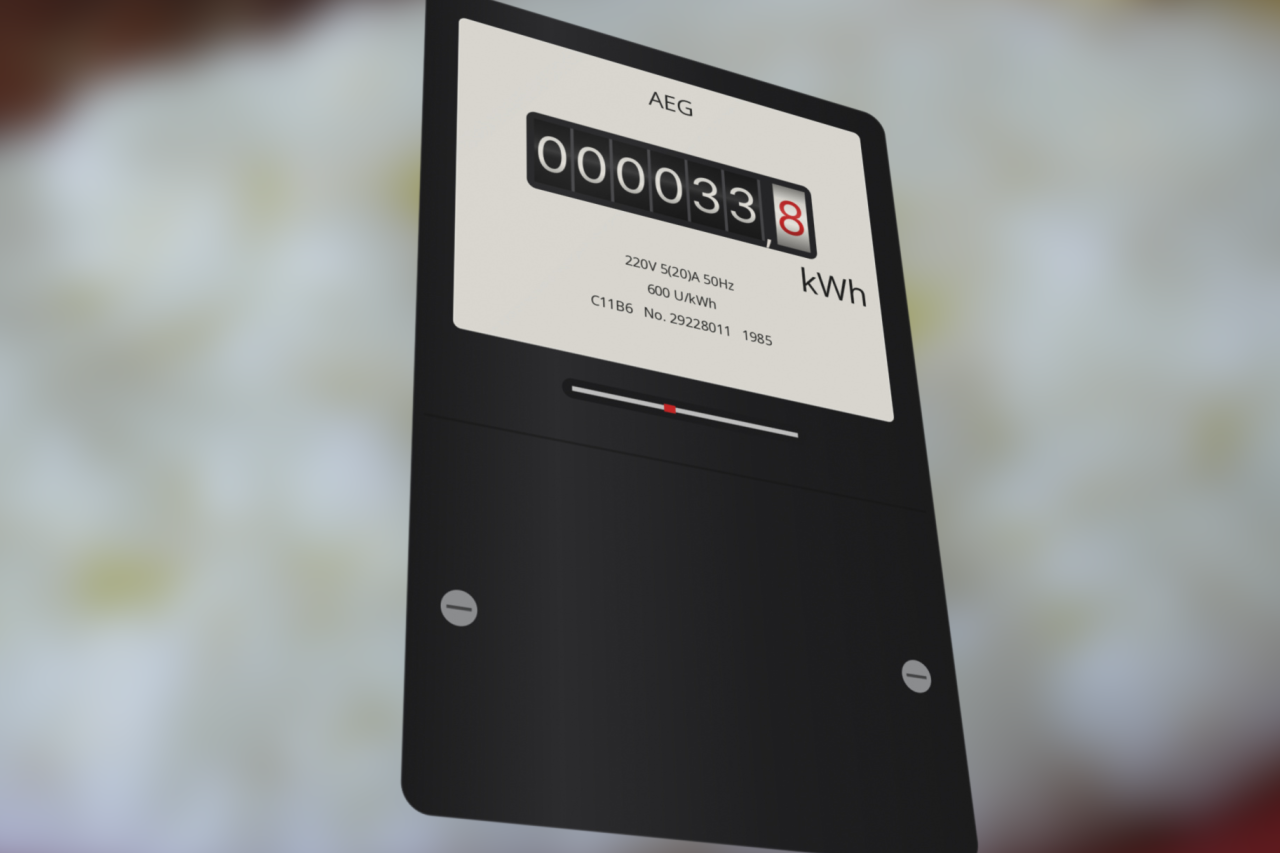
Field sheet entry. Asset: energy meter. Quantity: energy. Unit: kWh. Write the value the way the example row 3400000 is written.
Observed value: 33.8
